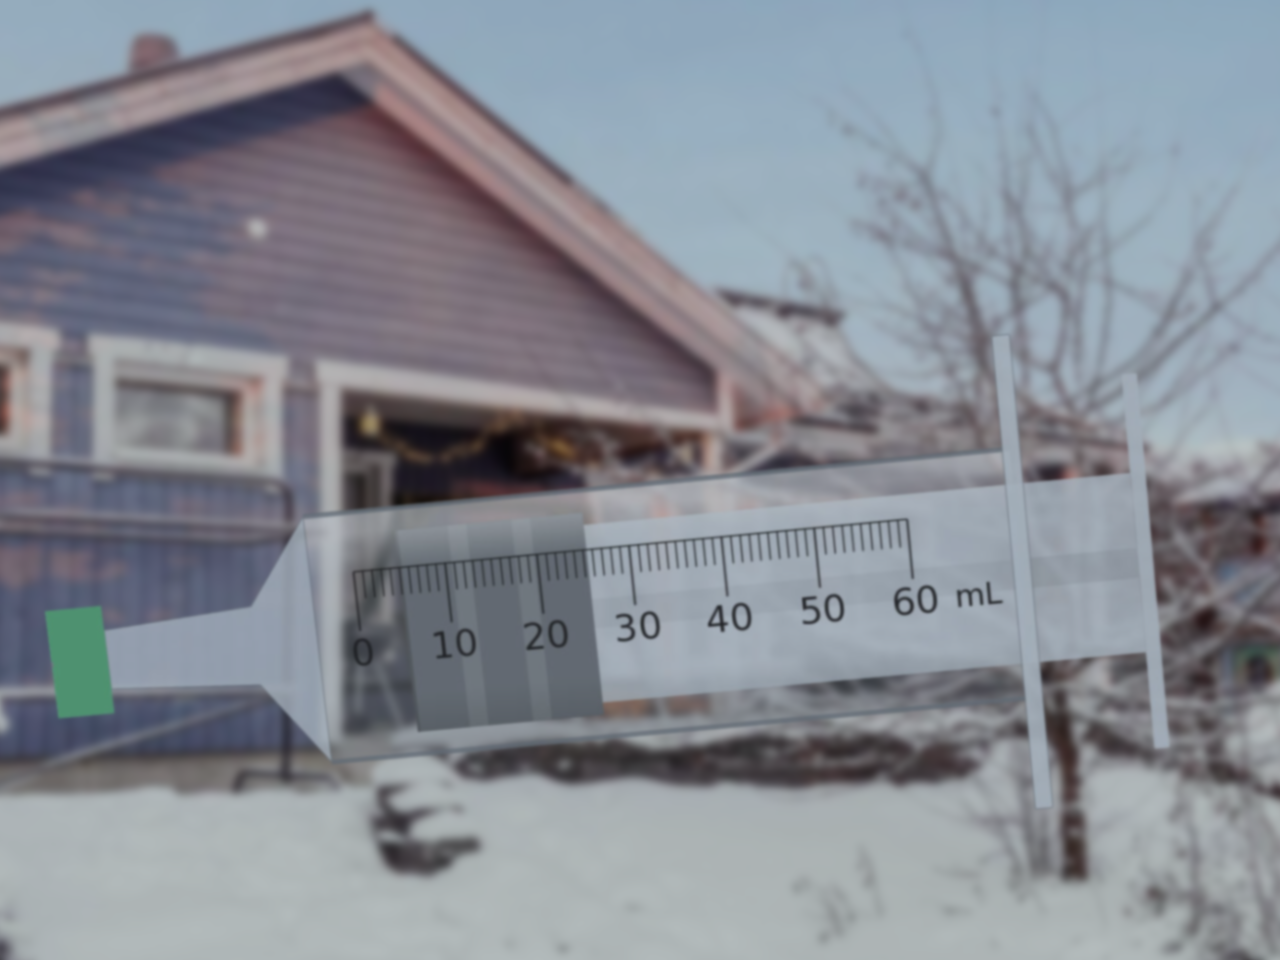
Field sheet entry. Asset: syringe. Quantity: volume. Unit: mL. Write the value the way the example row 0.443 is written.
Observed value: 5
